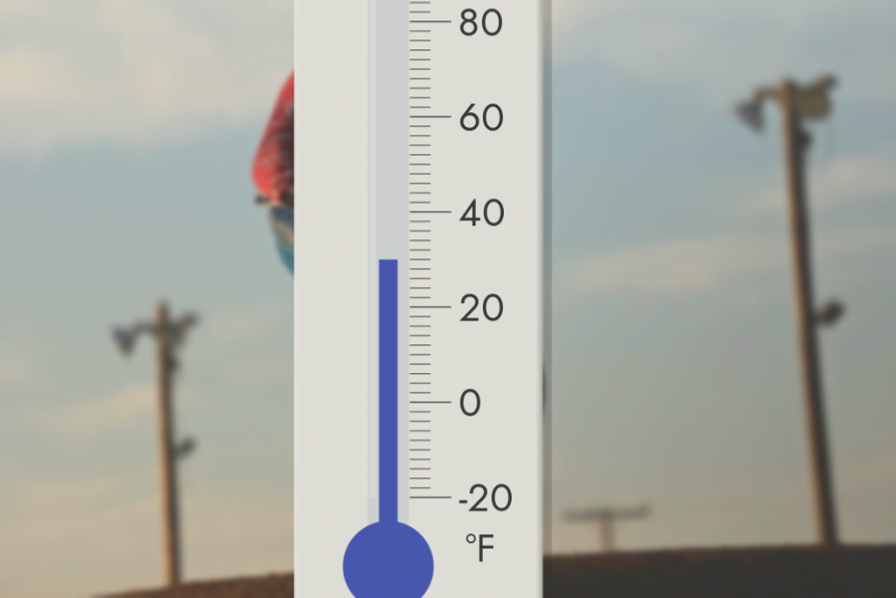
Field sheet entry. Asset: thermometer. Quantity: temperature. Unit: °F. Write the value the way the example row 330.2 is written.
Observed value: 30
